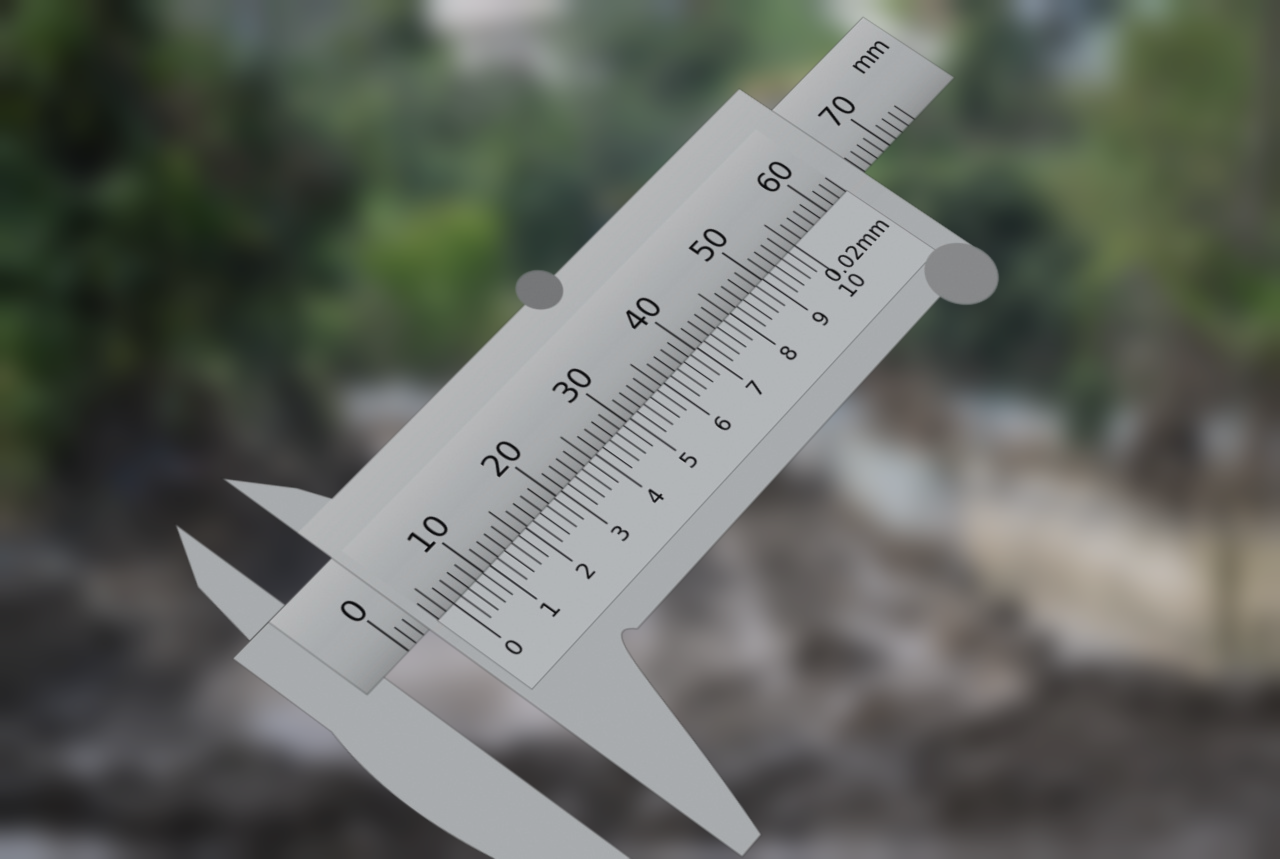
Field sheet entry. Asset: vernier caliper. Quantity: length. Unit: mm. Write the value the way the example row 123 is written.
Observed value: 6.0
